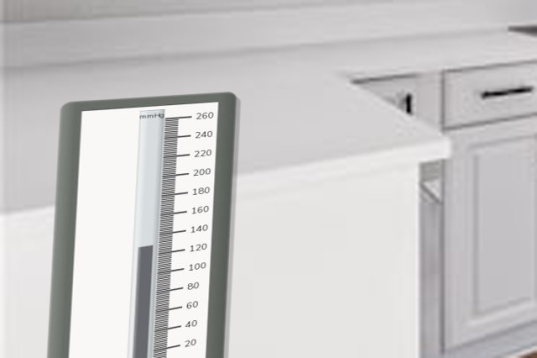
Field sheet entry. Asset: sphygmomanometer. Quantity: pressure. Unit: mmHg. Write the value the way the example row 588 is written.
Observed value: 130
